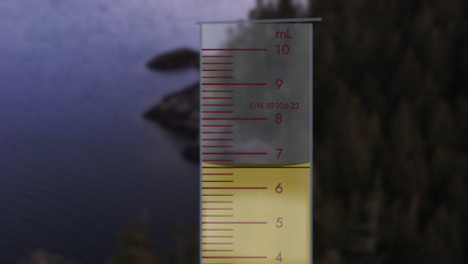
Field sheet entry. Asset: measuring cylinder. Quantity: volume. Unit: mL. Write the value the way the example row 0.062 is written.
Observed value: 6.6
